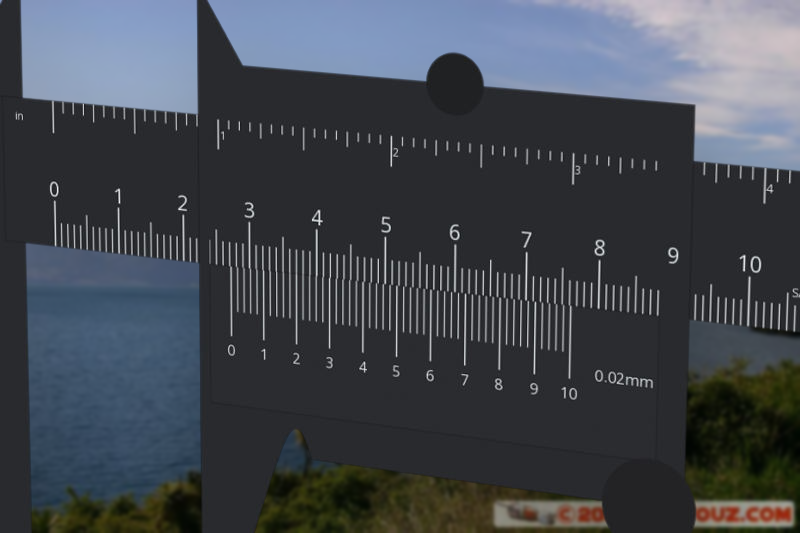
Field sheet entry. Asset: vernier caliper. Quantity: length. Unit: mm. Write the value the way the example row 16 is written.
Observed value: 27.2
